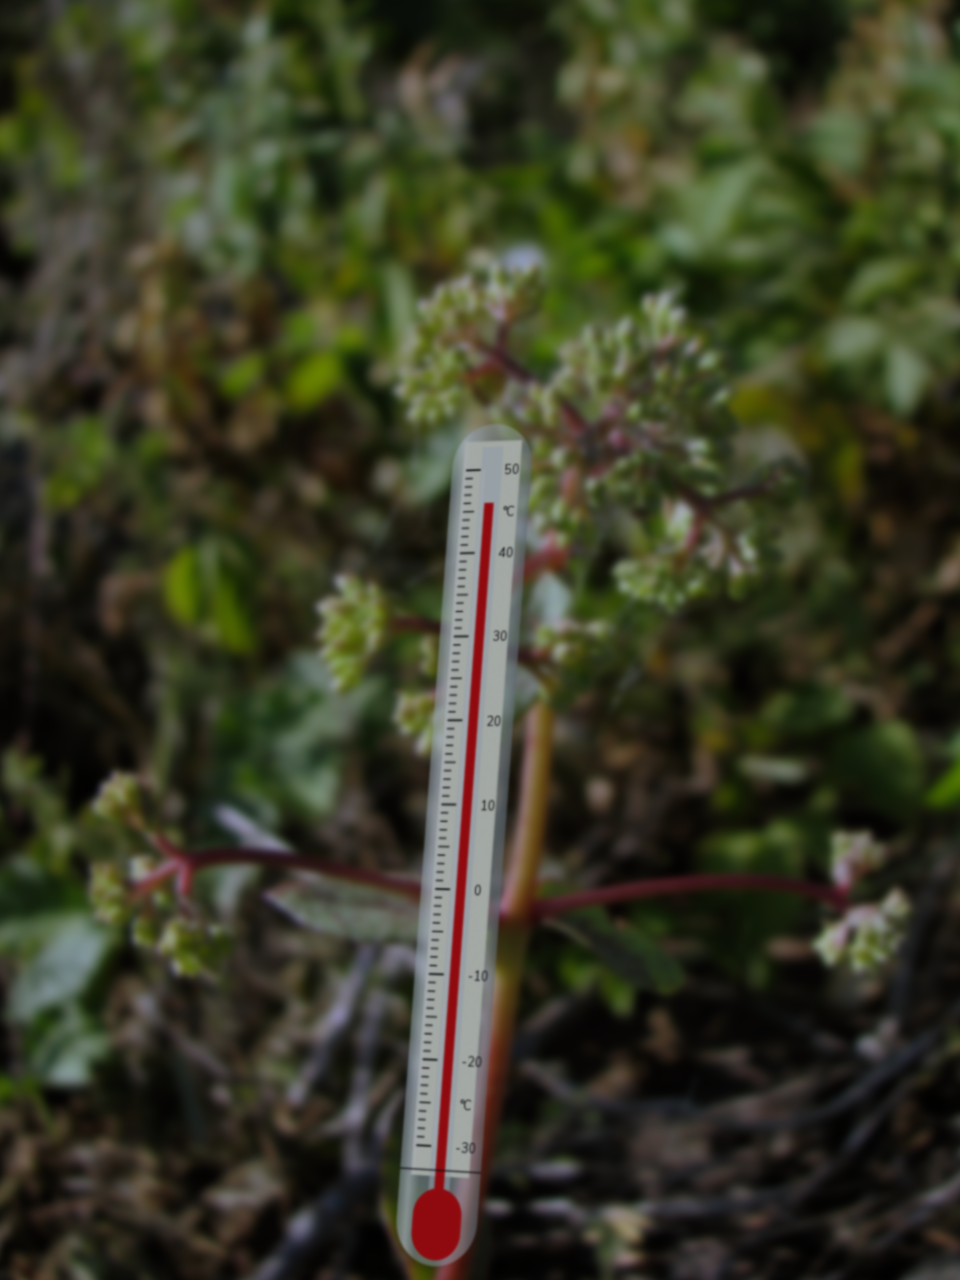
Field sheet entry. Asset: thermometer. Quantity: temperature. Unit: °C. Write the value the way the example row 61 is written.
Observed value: 46
